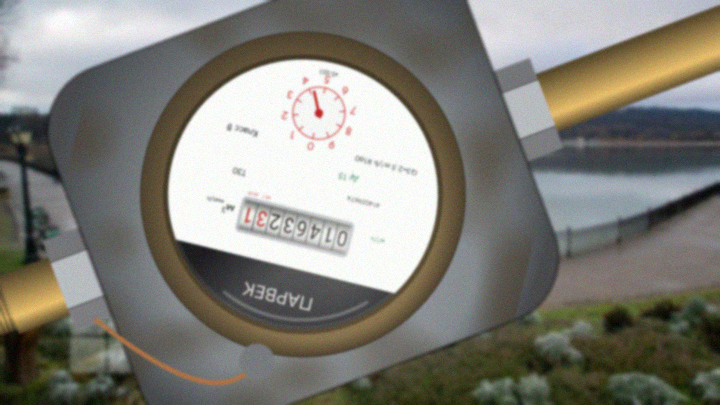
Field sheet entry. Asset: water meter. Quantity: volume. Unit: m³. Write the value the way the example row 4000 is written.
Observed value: 14632.314
